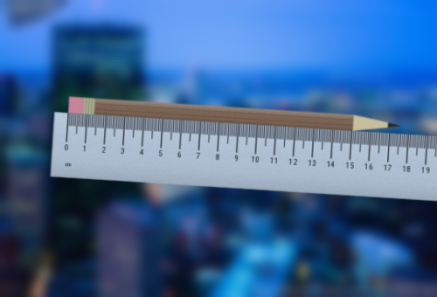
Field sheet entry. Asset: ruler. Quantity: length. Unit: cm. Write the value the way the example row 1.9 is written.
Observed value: 17.5
